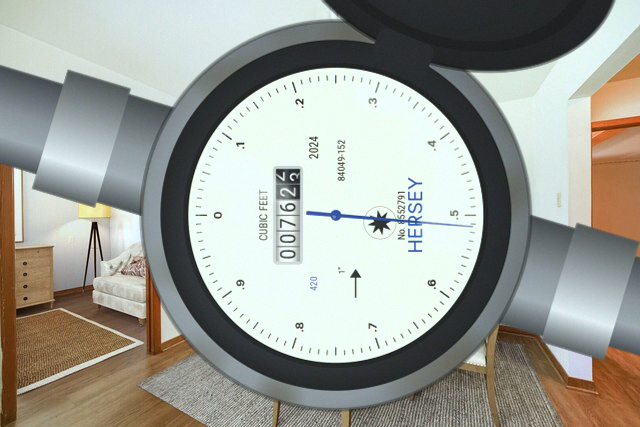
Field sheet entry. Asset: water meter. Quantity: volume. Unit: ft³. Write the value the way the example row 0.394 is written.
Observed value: 7622.51
